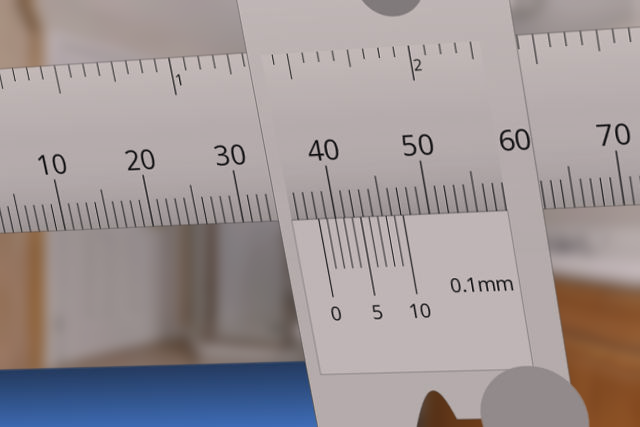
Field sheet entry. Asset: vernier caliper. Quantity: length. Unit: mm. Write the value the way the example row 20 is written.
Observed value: 38.2
